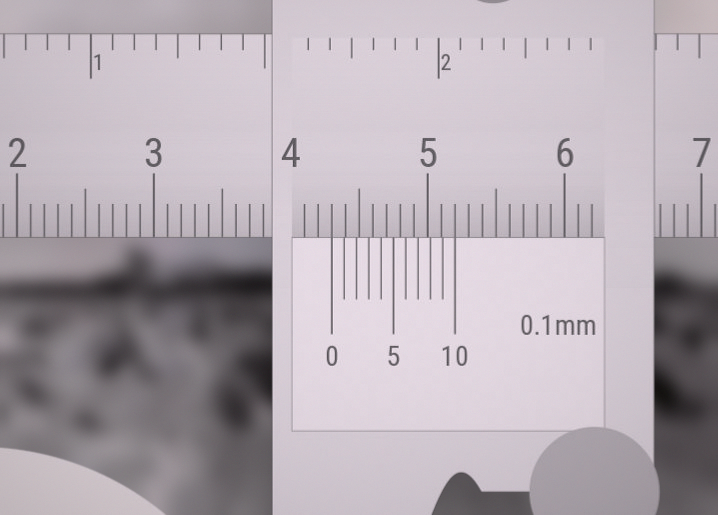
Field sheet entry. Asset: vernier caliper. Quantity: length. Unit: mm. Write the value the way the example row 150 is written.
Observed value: 43.0
